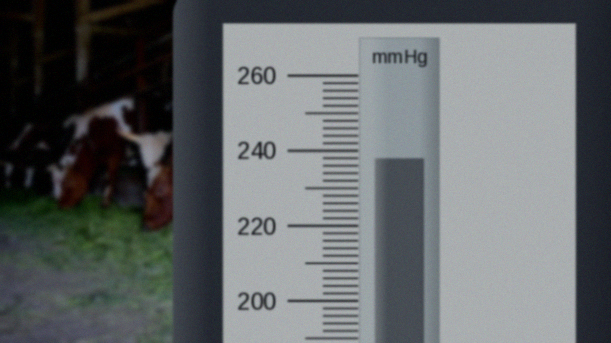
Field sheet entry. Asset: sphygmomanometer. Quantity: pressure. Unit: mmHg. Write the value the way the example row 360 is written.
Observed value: 238
